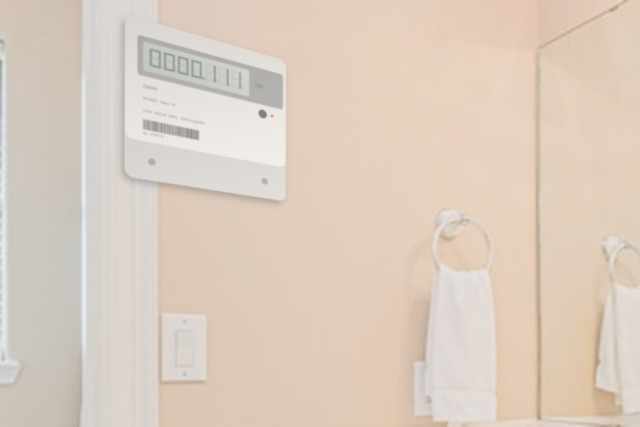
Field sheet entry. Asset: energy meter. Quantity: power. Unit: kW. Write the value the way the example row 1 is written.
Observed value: 0.111
